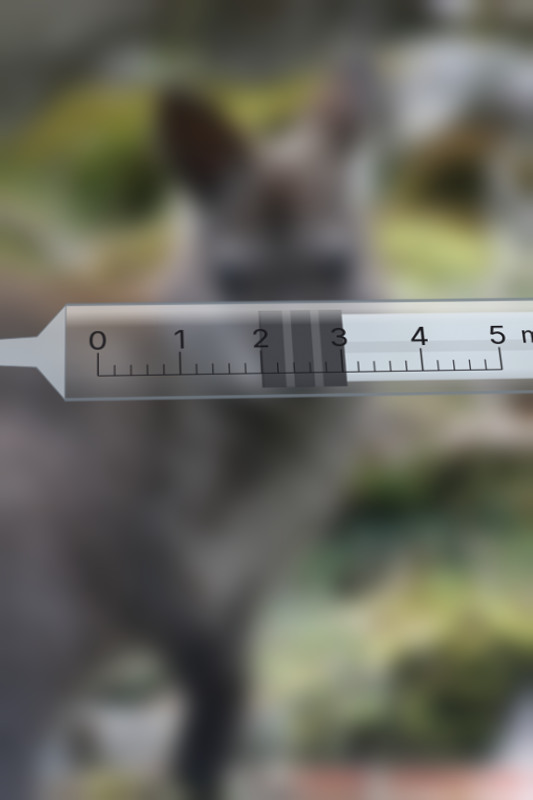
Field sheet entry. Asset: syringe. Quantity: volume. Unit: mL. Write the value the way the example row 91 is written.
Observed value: 2
